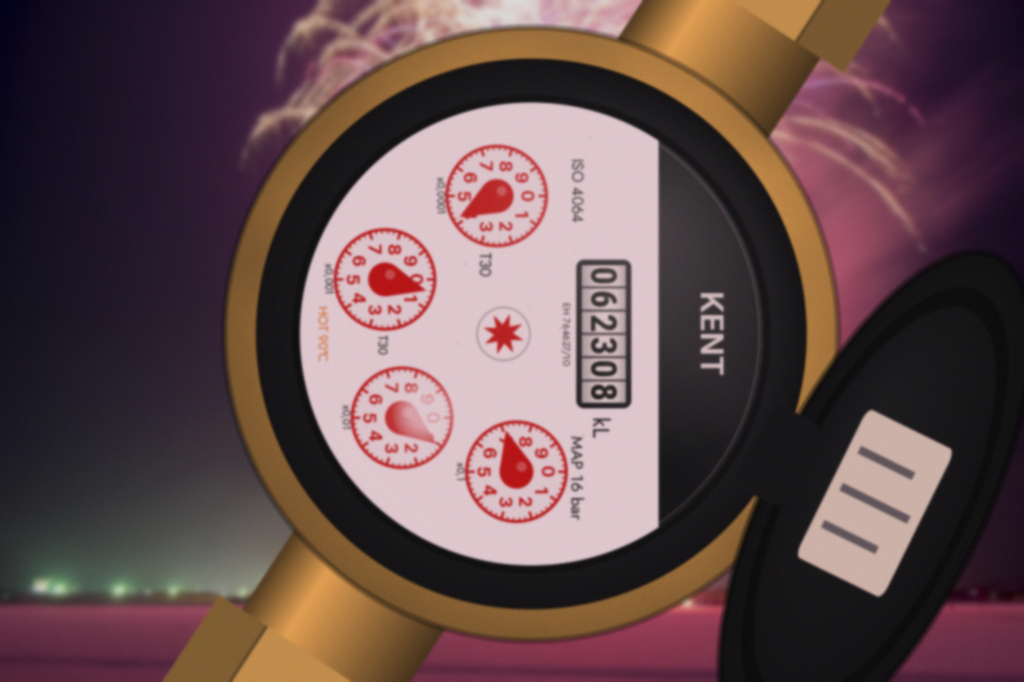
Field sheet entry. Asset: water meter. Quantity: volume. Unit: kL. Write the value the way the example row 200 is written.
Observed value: 62308.7104
